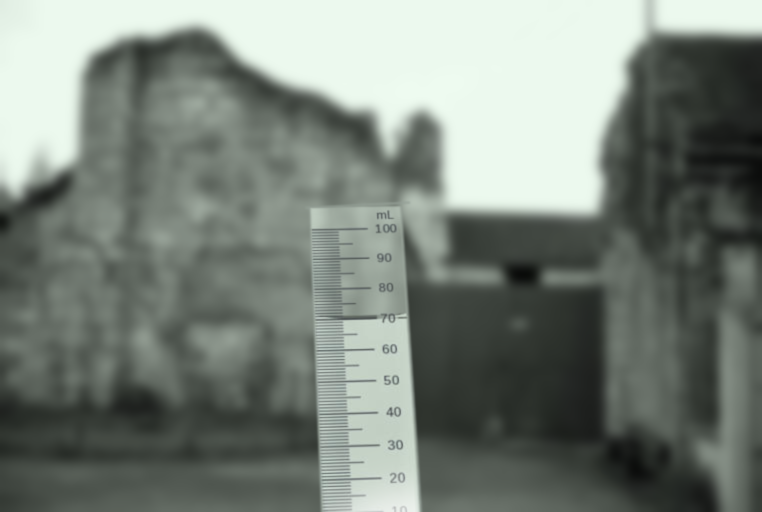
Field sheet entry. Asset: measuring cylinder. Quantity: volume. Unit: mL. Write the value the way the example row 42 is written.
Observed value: 70
